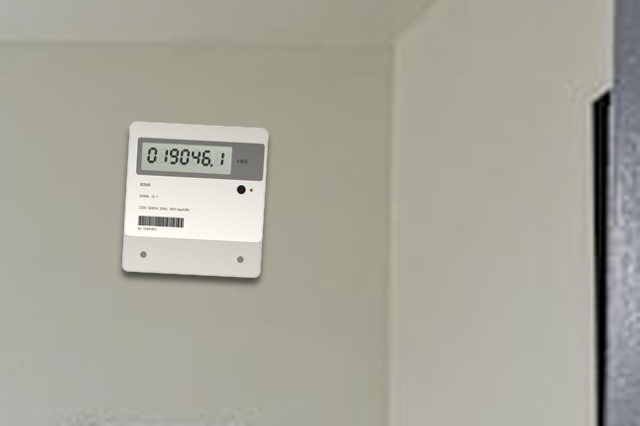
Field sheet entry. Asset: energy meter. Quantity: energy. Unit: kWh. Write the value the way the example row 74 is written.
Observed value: 19046.1
